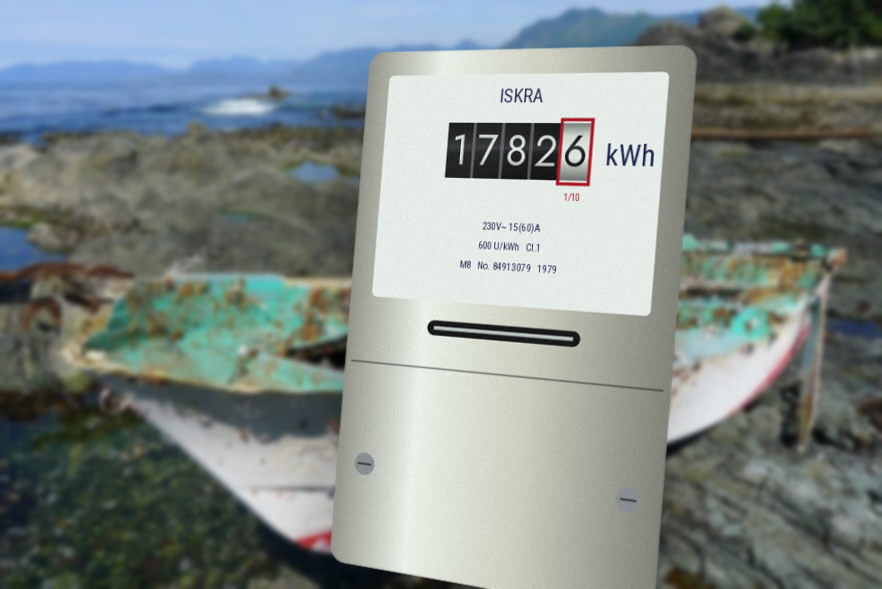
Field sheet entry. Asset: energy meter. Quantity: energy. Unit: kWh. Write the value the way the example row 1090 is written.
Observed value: 1782.6
